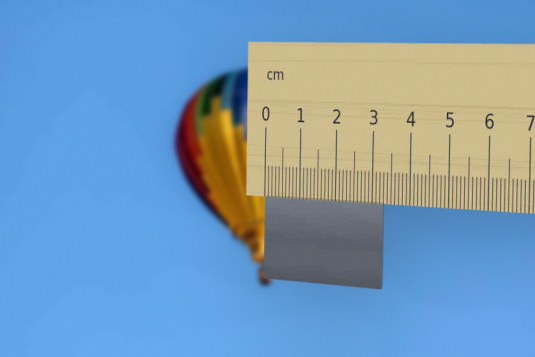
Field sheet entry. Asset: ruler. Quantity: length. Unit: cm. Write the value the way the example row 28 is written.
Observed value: 3.3
